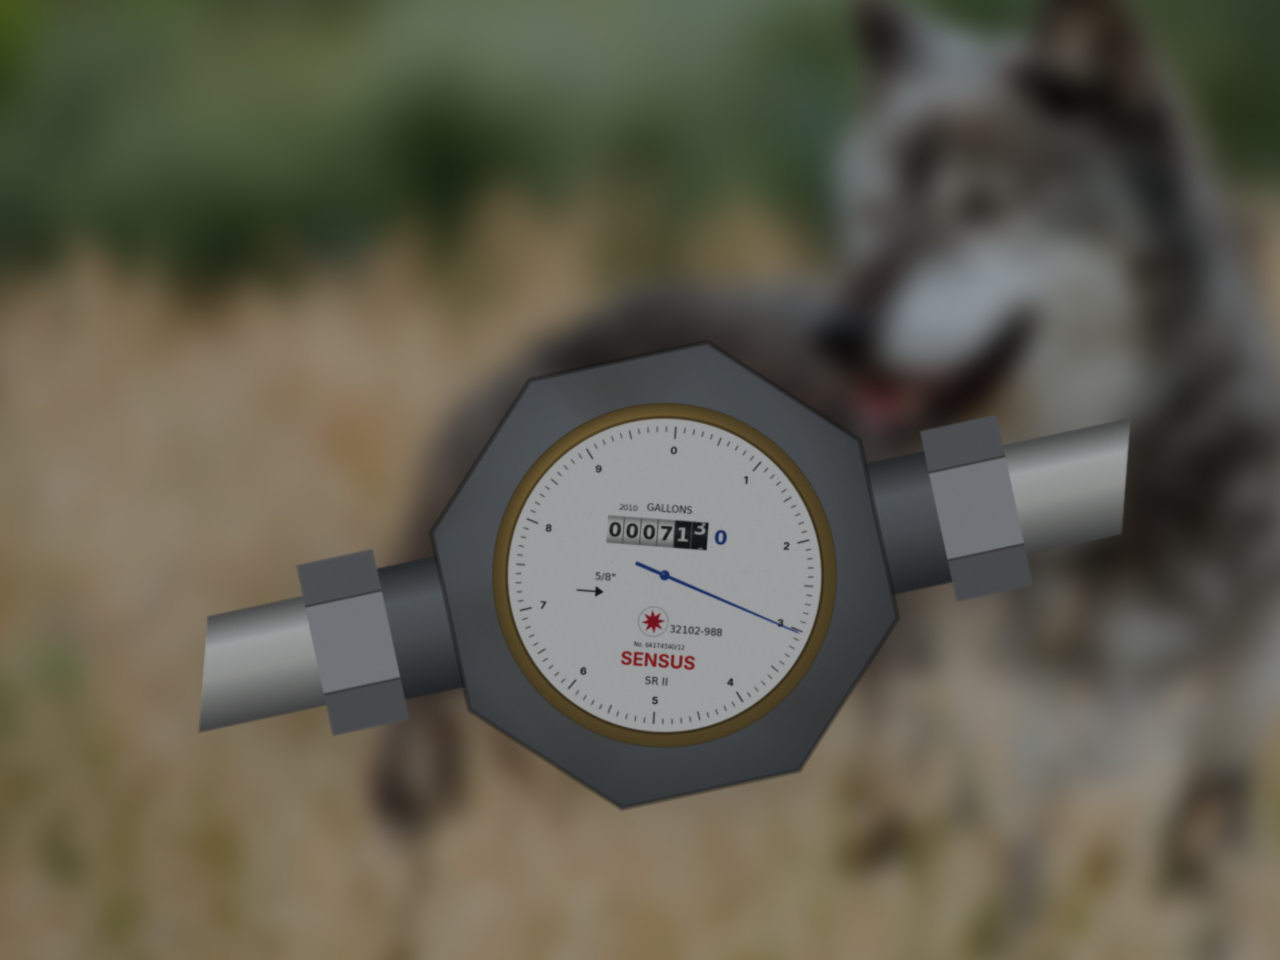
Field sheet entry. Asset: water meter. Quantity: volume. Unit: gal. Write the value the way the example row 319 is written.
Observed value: 7133.0
